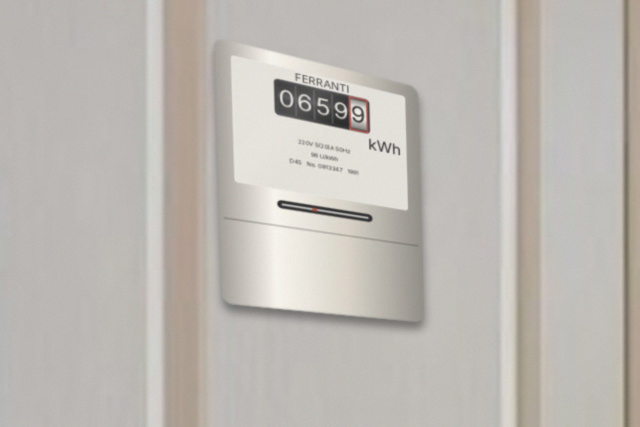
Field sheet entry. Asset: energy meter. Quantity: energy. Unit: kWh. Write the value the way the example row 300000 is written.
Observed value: 659.9
